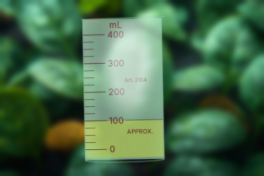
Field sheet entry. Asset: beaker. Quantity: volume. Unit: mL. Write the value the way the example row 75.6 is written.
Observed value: 100
